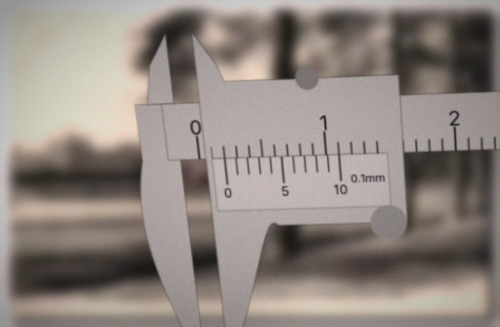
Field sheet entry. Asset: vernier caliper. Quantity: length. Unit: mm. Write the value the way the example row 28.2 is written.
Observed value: 2.0
